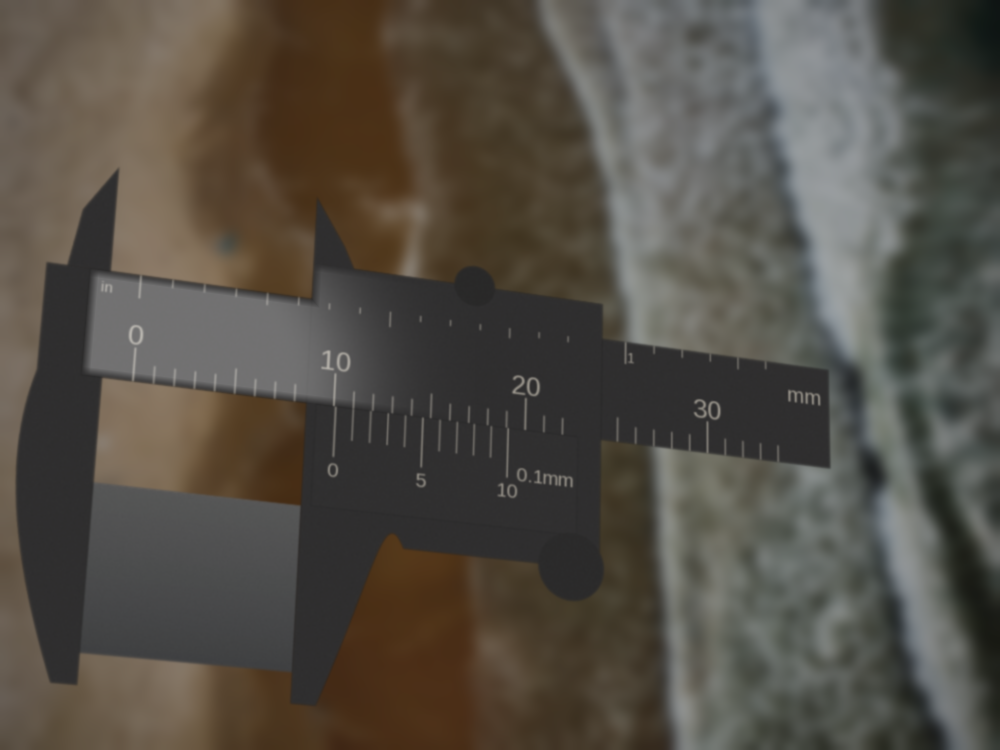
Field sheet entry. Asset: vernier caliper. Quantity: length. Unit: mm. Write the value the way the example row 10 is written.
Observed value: 10.1
